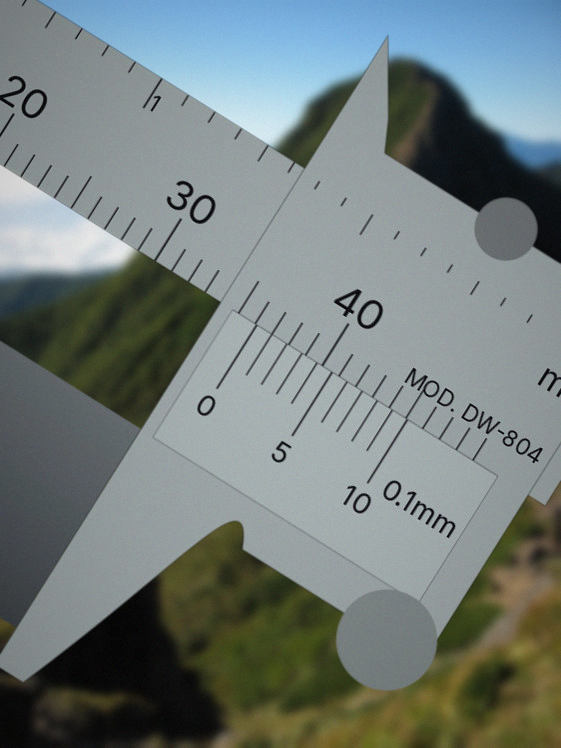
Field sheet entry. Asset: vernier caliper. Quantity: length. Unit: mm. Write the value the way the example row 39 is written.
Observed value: 36.1
